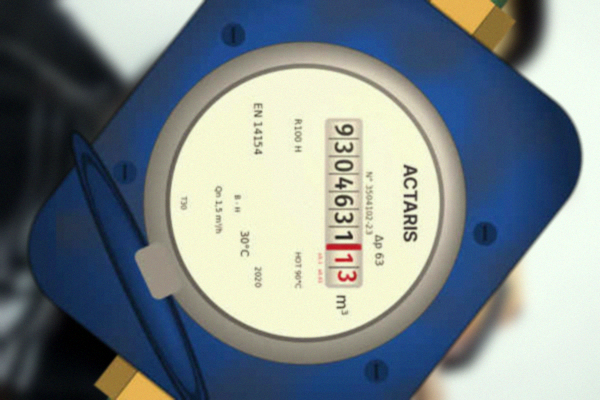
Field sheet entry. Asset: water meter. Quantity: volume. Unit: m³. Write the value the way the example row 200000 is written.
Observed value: 9304631.13
